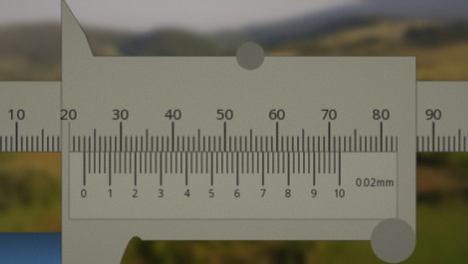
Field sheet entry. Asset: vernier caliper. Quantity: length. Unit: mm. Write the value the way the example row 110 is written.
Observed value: 23.0
